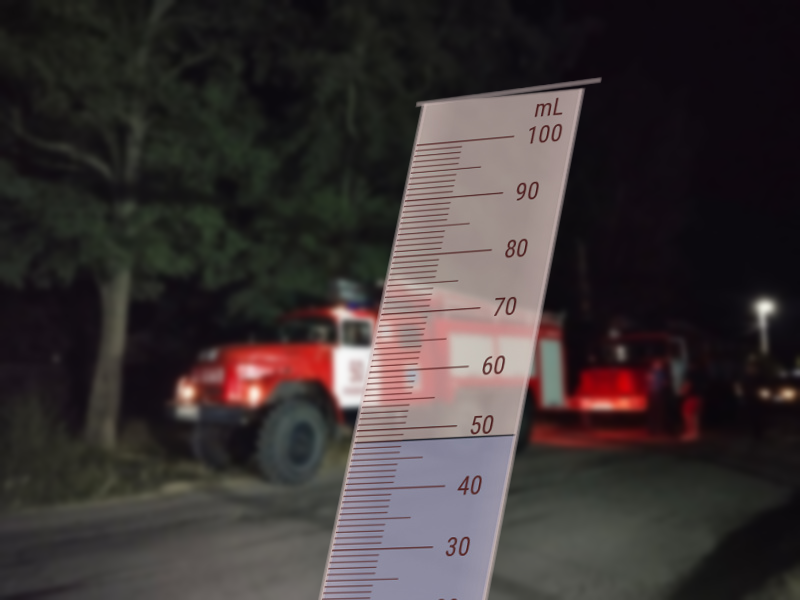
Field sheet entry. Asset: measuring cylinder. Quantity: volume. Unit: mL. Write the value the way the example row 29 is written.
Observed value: 48
